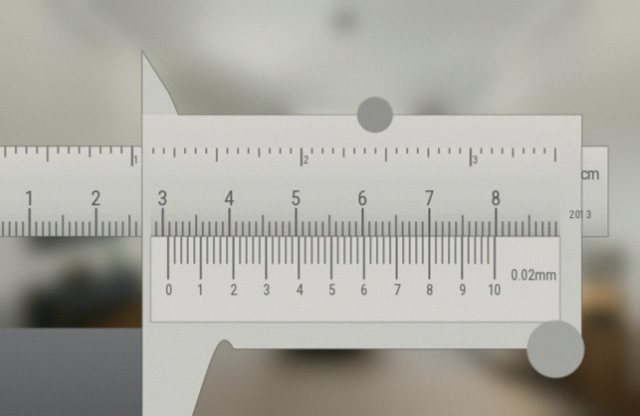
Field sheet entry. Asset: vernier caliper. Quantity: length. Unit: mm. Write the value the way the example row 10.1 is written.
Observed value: 30.8
